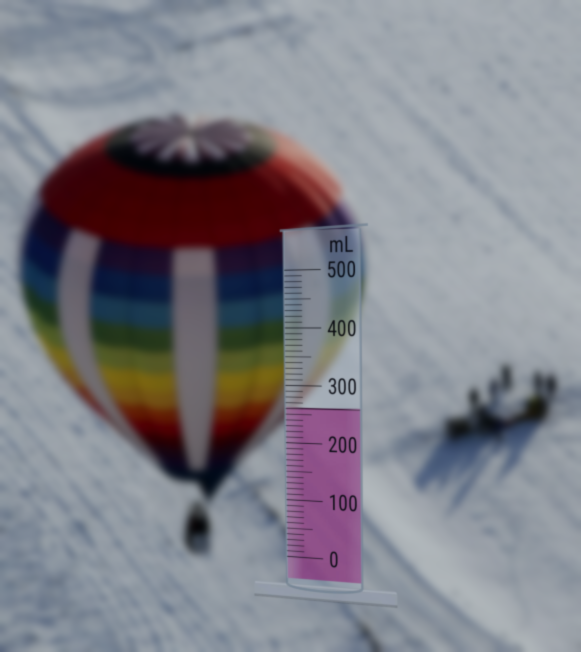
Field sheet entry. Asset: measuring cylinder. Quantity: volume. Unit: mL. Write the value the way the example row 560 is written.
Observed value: 260
